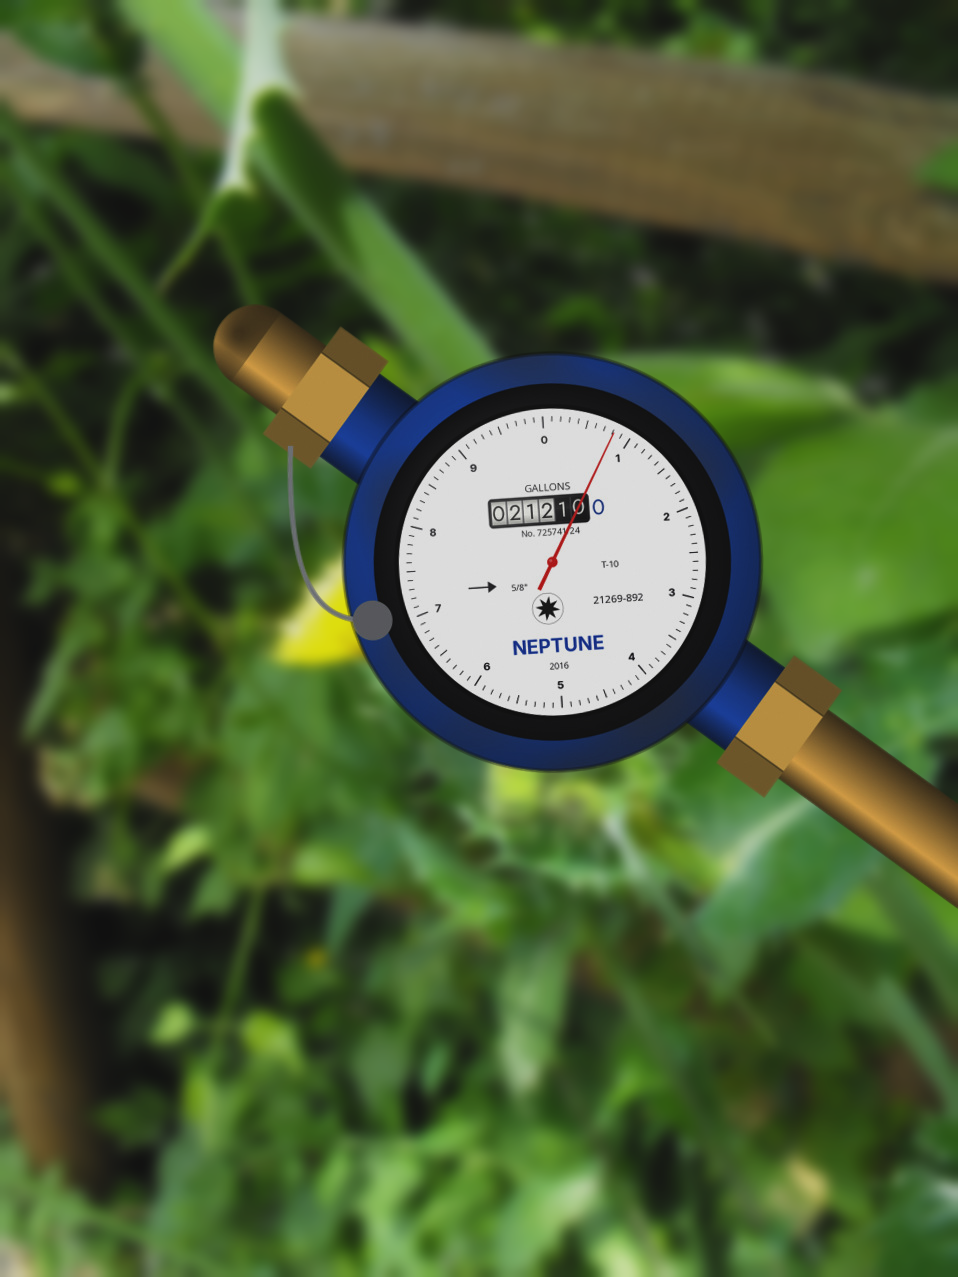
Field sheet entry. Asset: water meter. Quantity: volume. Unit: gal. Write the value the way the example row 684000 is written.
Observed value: 212100.8
